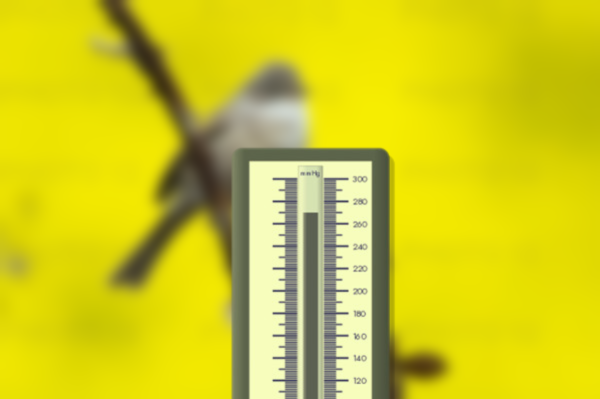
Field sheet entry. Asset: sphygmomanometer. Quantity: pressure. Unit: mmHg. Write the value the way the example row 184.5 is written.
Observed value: 270
